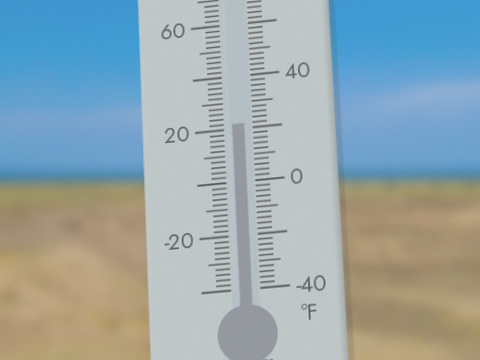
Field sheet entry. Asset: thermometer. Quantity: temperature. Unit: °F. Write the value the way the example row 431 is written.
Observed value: 22
